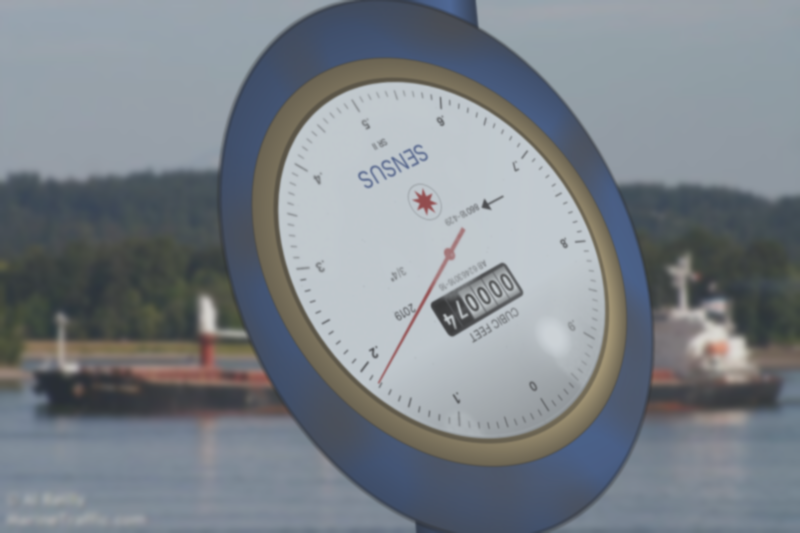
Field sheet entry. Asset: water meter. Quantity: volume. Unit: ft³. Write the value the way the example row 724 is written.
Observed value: 74.18
